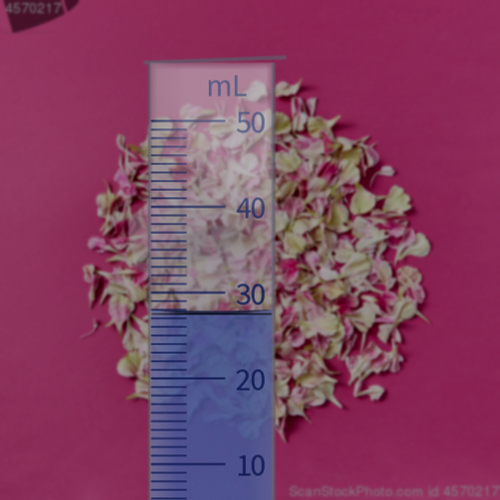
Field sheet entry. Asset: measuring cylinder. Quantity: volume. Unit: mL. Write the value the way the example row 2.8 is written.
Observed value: 27.5
